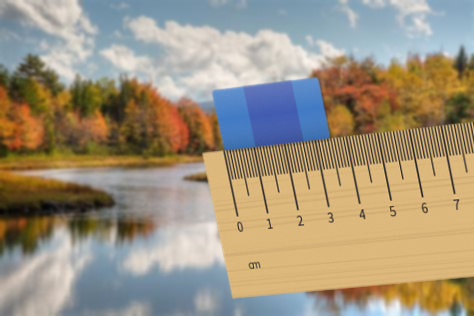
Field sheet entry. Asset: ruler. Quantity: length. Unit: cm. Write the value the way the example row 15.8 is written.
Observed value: 3.5
